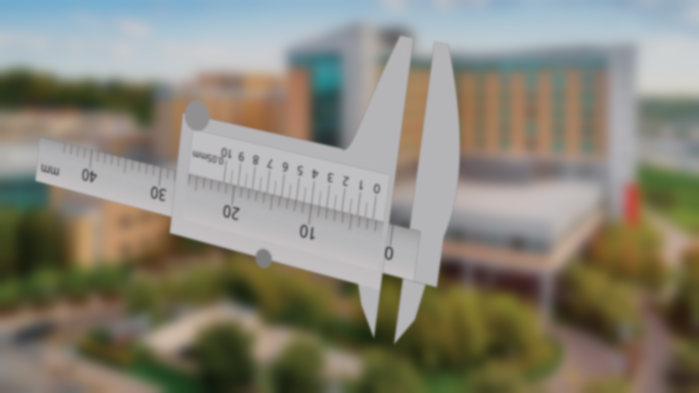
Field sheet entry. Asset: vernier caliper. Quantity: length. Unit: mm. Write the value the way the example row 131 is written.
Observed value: 2.4
